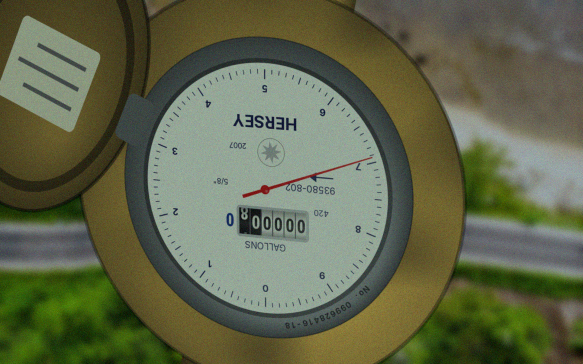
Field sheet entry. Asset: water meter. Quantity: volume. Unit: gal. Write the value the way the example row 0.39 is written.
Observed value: 76.9
